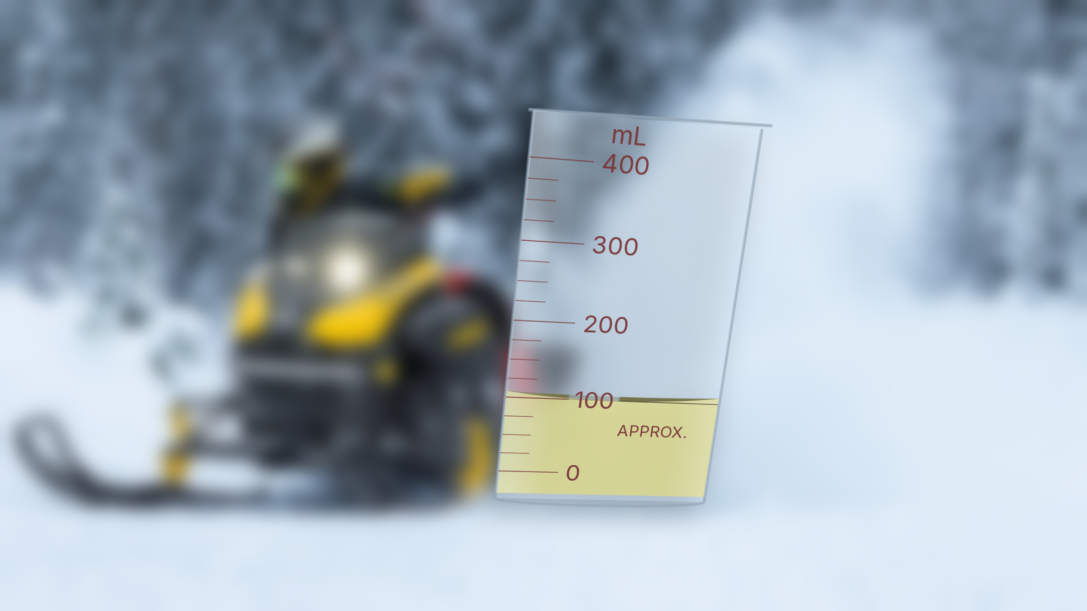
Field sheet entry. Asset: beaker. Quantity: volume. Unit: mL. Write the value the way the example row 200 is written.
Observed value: 100
